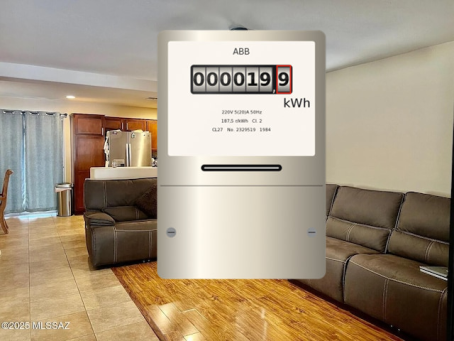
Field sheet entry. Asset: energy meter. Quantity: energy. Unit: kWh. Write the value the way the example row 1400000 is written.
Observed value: 19.9
